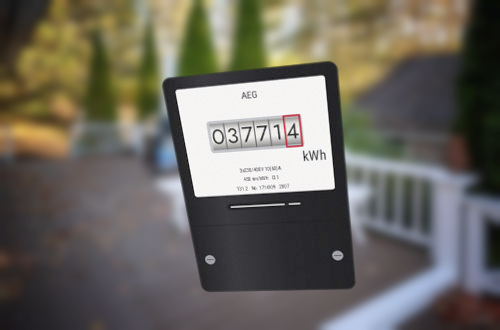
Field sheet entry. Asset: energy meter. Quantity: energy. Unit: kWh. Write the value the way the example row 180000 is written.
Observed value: 3771.4
